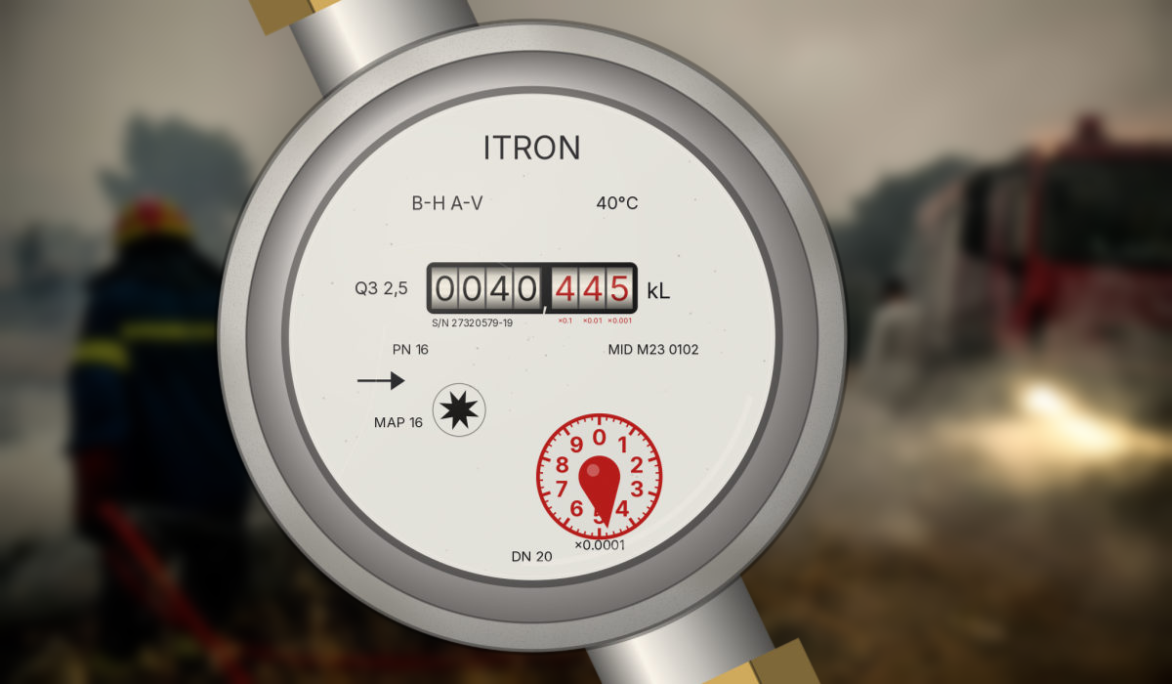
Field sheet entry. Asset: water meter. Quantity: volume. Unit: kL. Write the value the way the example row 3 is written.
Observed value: 40.4454
